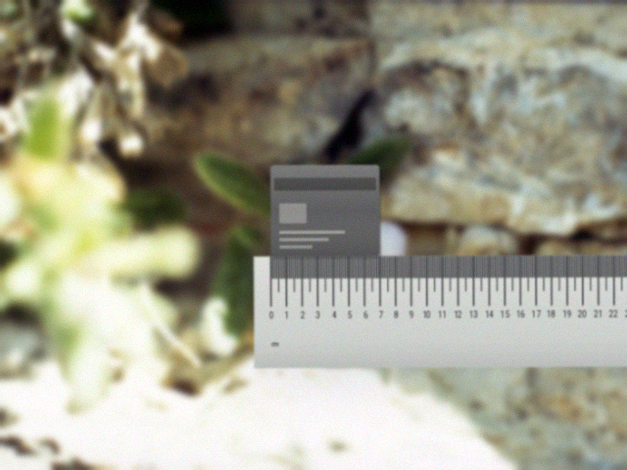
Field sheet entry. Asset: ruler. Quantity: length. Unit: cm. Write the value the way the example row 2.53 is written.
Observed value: 7
